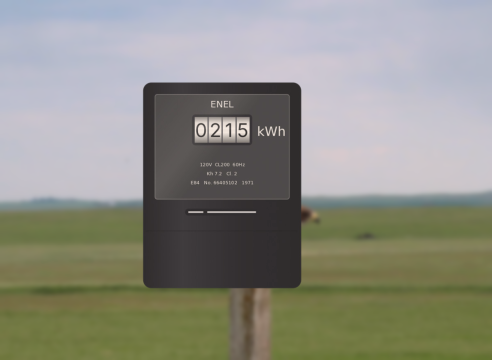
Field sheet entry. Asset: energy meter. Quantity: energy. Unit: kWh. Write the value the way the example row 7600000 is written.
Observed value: 215
